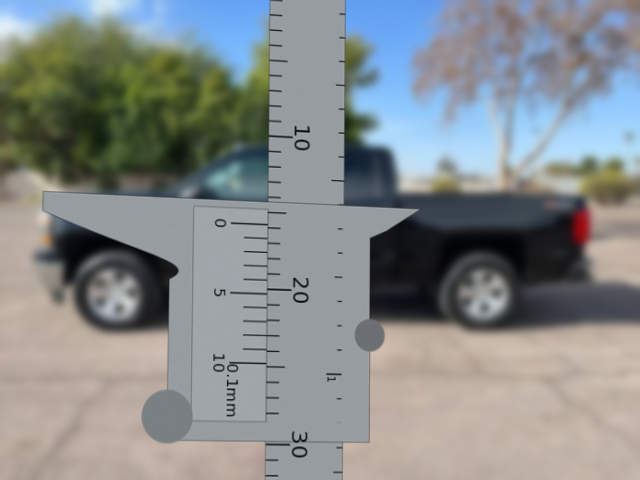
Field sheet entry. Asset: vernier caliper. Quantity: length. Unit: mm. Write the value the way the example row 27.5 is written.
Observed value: 15.8
